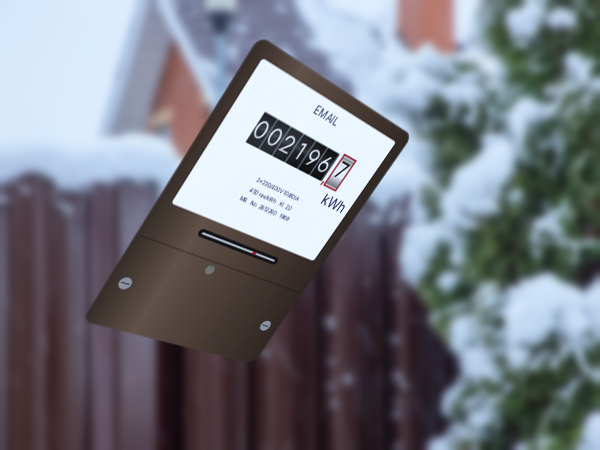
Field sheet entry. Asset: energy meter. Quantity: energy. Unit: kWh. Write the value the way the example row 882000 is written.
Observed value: 2196.7
